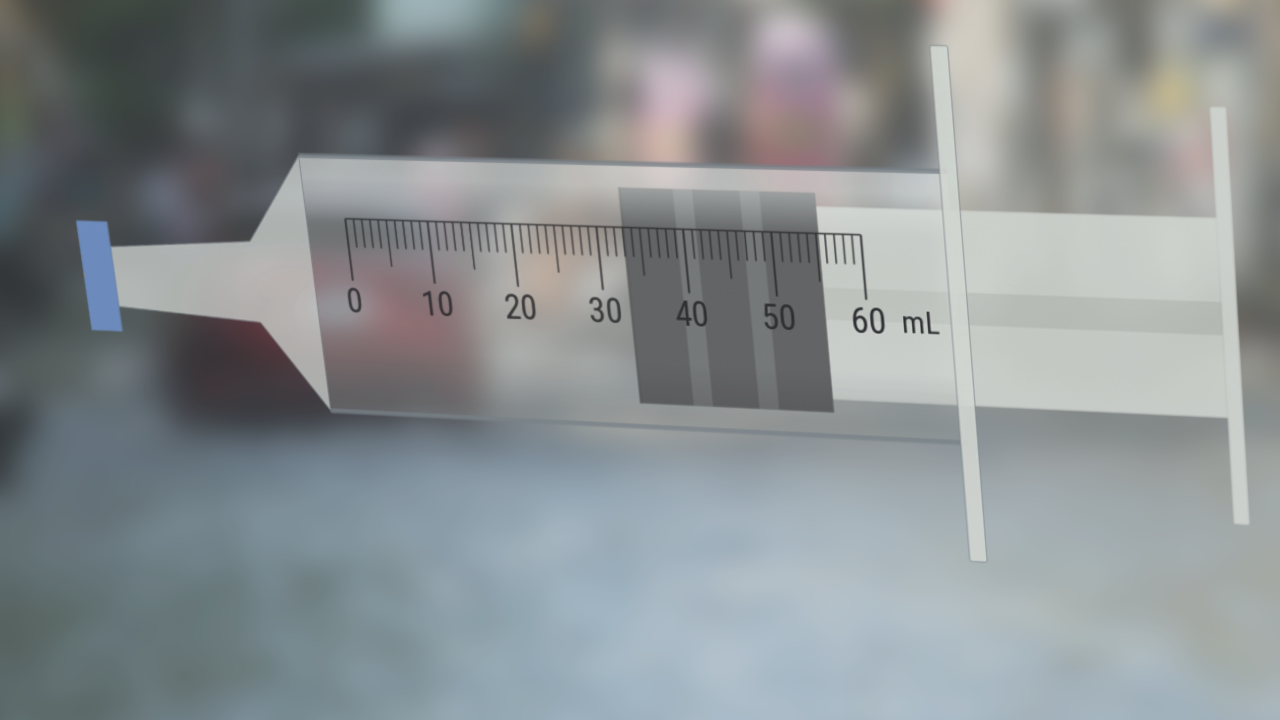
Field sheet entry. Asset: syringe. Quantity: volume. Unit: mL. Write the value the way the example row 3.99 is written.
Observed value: 33
